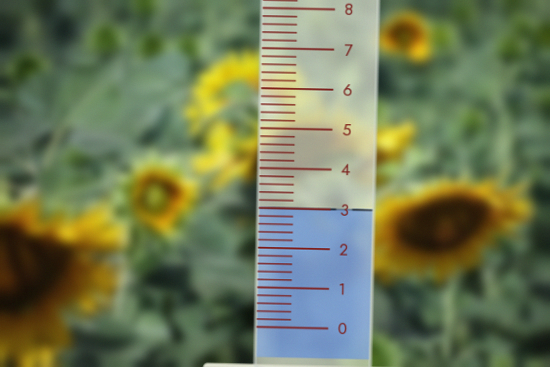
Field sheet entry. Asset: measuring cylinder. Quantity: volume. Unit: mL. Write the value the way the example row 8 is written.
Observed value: 3
